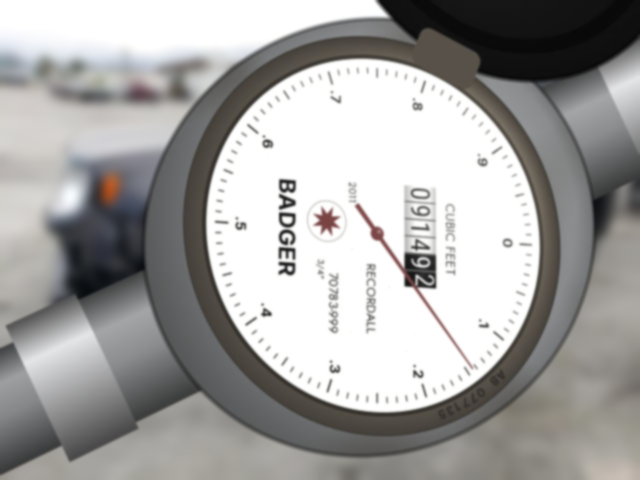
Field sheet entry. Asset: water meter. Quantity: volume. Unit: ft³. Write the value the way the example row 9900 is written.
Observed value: 91492.14
